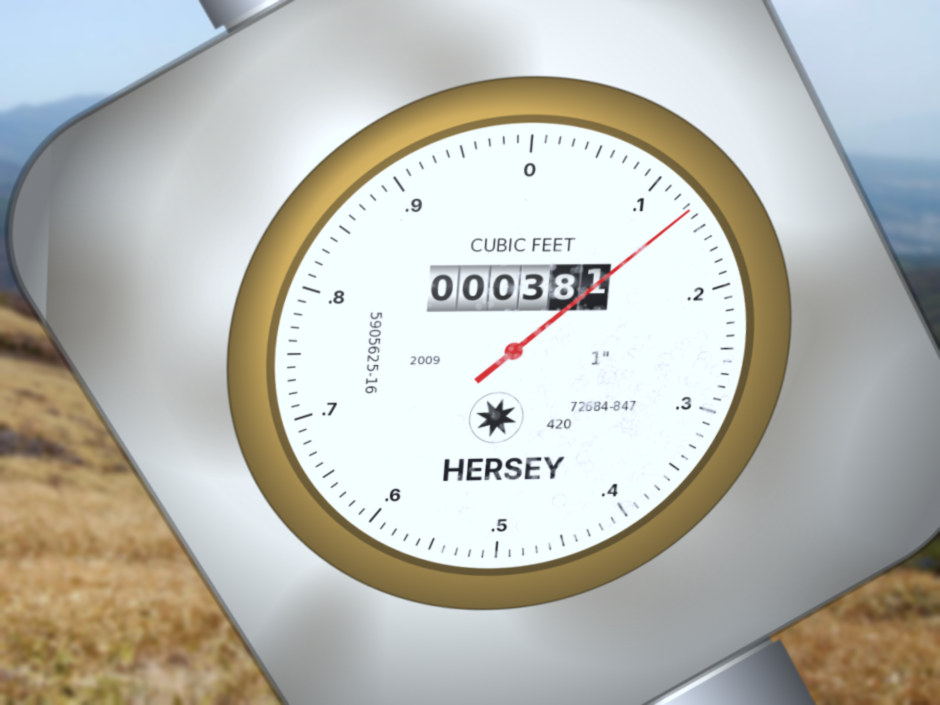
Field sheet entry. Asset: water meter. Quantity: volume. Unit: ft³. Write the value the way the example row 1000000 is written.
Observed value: 381.13
